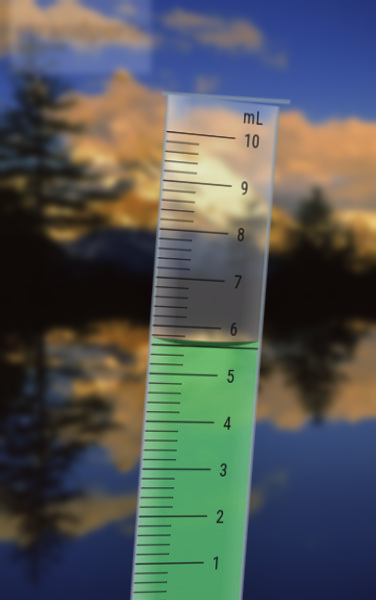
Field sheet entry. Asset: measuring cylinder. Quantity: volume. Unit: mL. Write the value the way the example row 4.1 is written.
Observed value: 5.6
